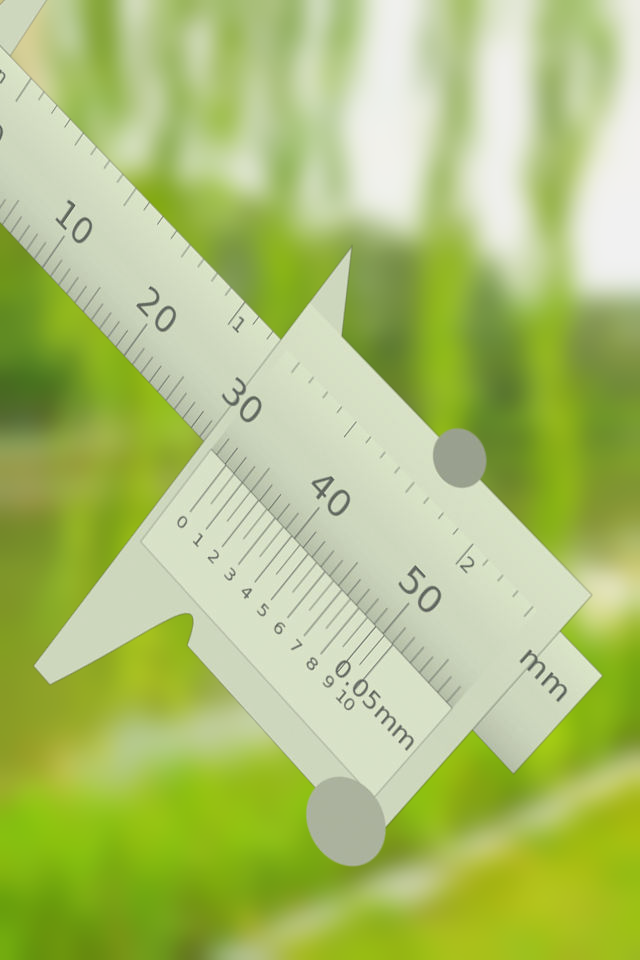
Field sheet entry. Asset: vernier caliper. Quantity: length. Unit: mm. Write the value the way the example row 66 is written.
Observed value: 32.1
